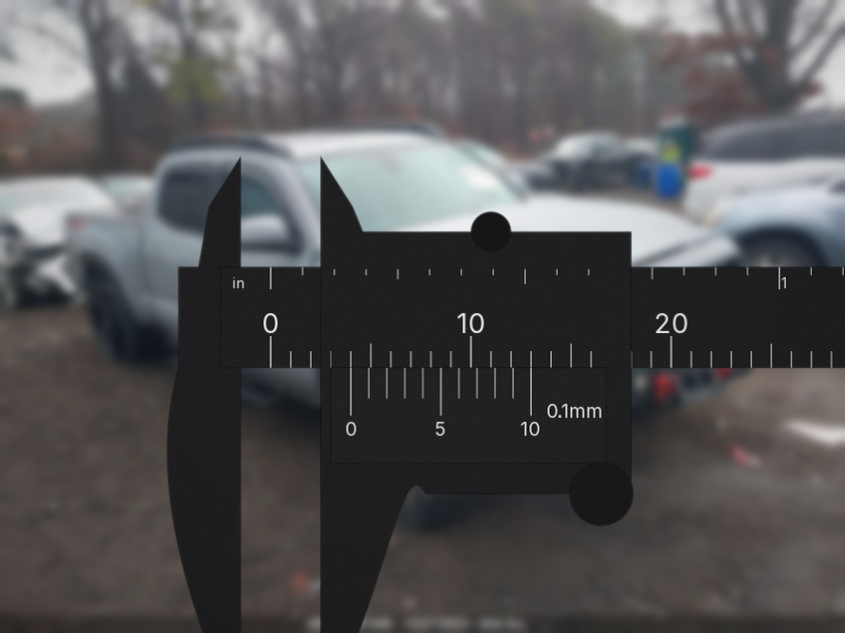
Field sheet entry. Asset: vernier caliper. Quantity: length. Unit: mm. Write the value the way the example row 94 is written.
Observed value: 4.0
